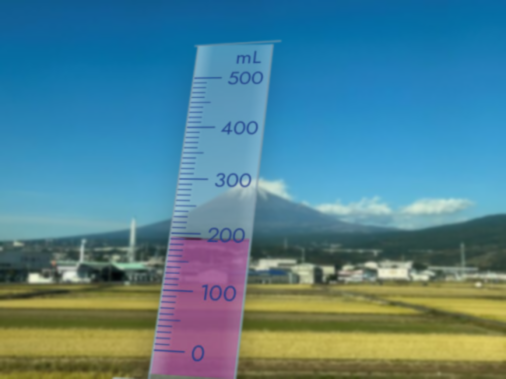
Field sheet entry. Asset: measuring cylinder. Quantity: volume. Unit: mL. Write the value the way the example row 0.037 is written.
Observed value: 190
